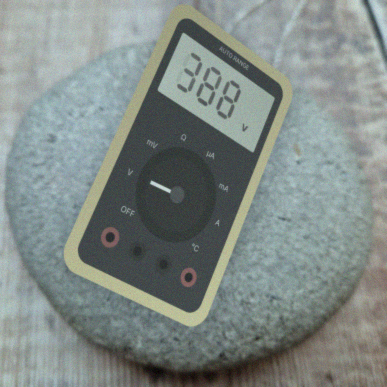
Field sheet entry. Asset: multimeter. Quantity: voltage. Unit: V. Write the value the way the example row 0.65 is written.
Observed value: 388
